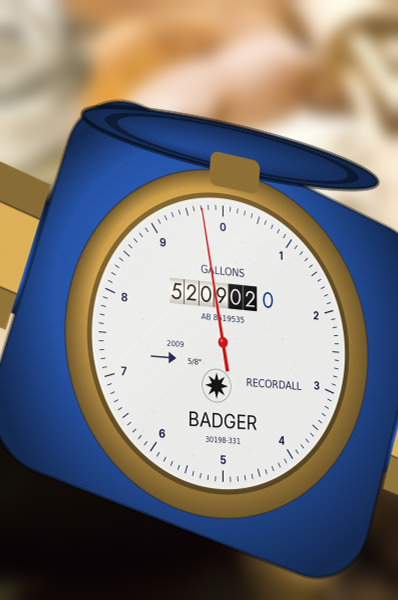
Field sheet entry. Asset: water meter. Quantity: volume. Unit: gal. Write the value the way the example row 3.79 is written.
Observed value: 5209019.7
